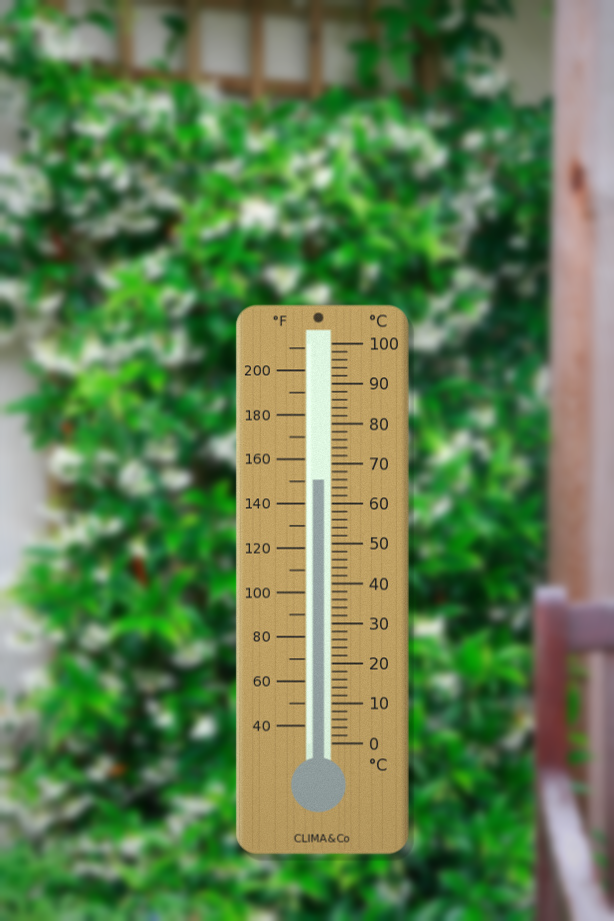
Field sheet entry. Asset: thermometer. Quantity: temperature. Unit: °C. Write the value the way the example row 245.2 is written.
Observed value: 66
